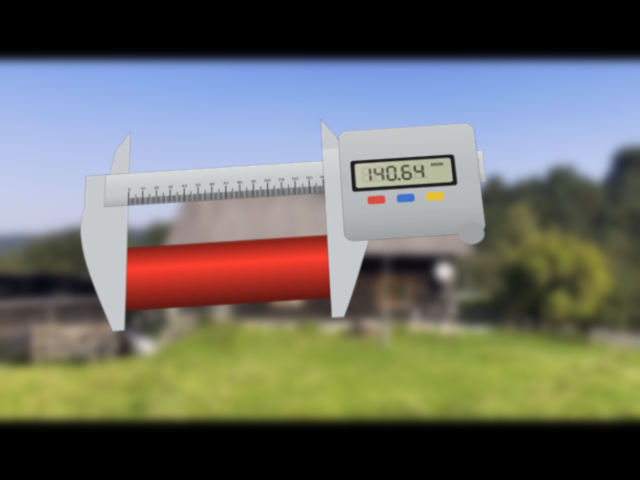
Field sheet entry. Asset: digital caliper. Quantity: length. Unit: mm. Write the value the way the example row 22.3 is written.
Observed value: 140.64
